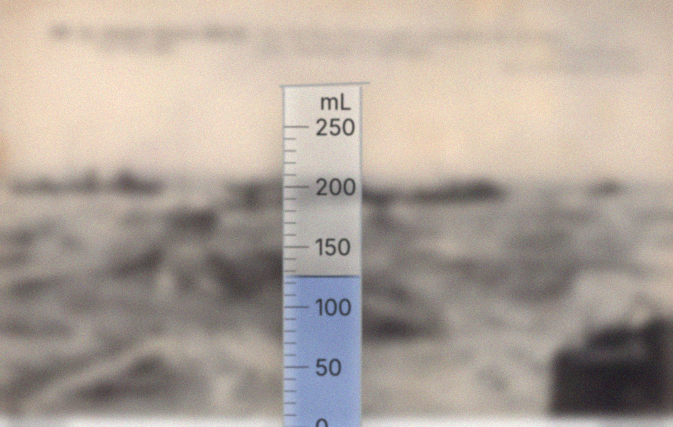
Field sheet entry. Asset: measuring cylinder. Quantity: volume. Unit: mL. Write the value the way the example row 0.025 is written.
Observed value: 125
